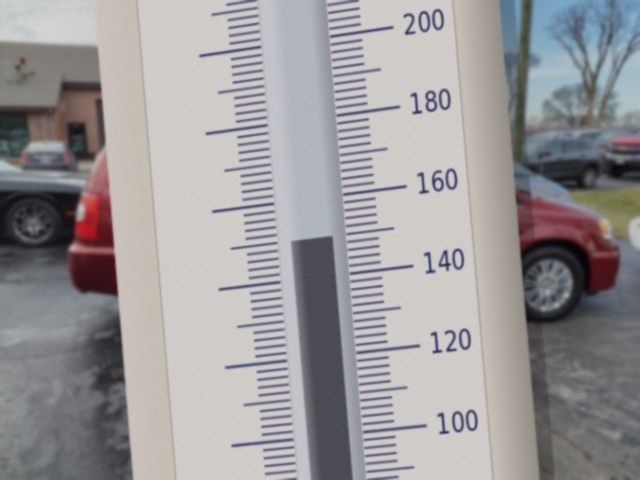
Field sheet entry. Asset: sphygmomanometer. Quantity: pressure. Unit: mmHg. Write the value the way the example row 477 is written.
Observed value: 150
